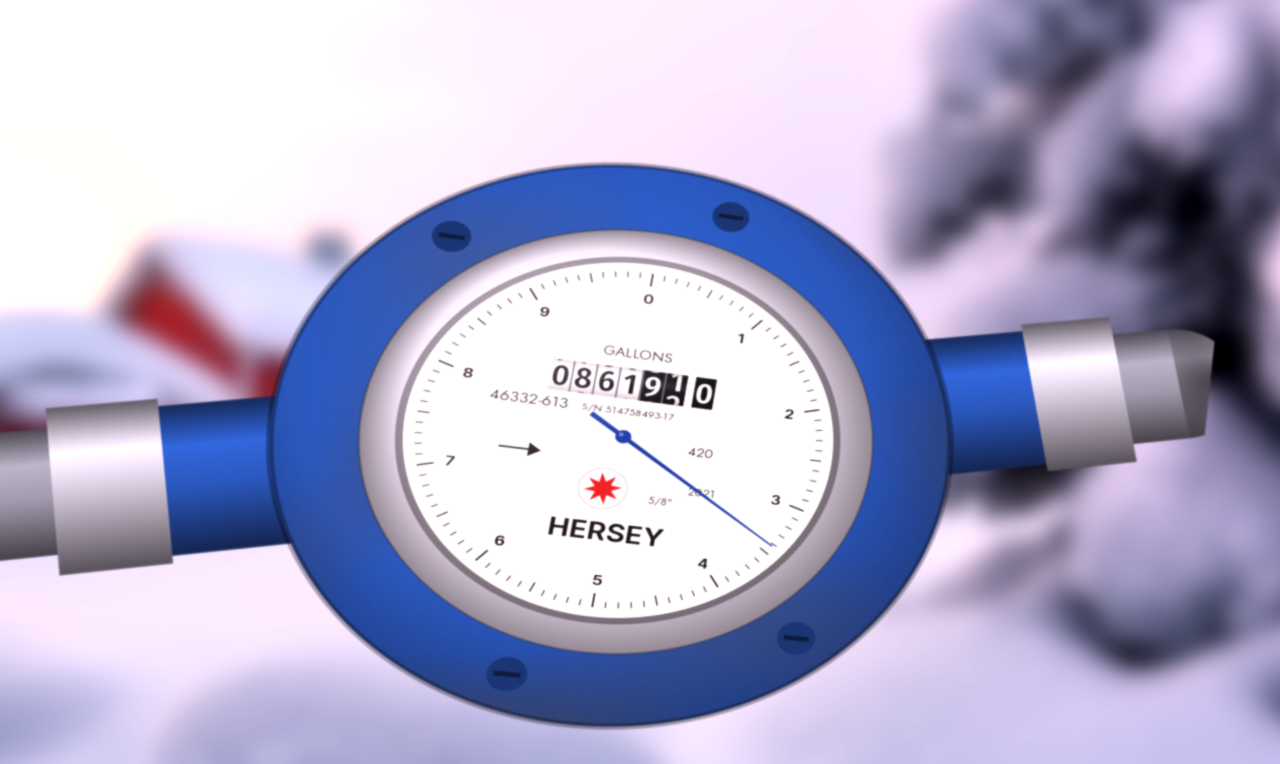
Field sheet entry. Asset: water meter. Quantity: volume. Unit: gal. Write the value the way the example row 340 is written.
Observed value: 861913.4
